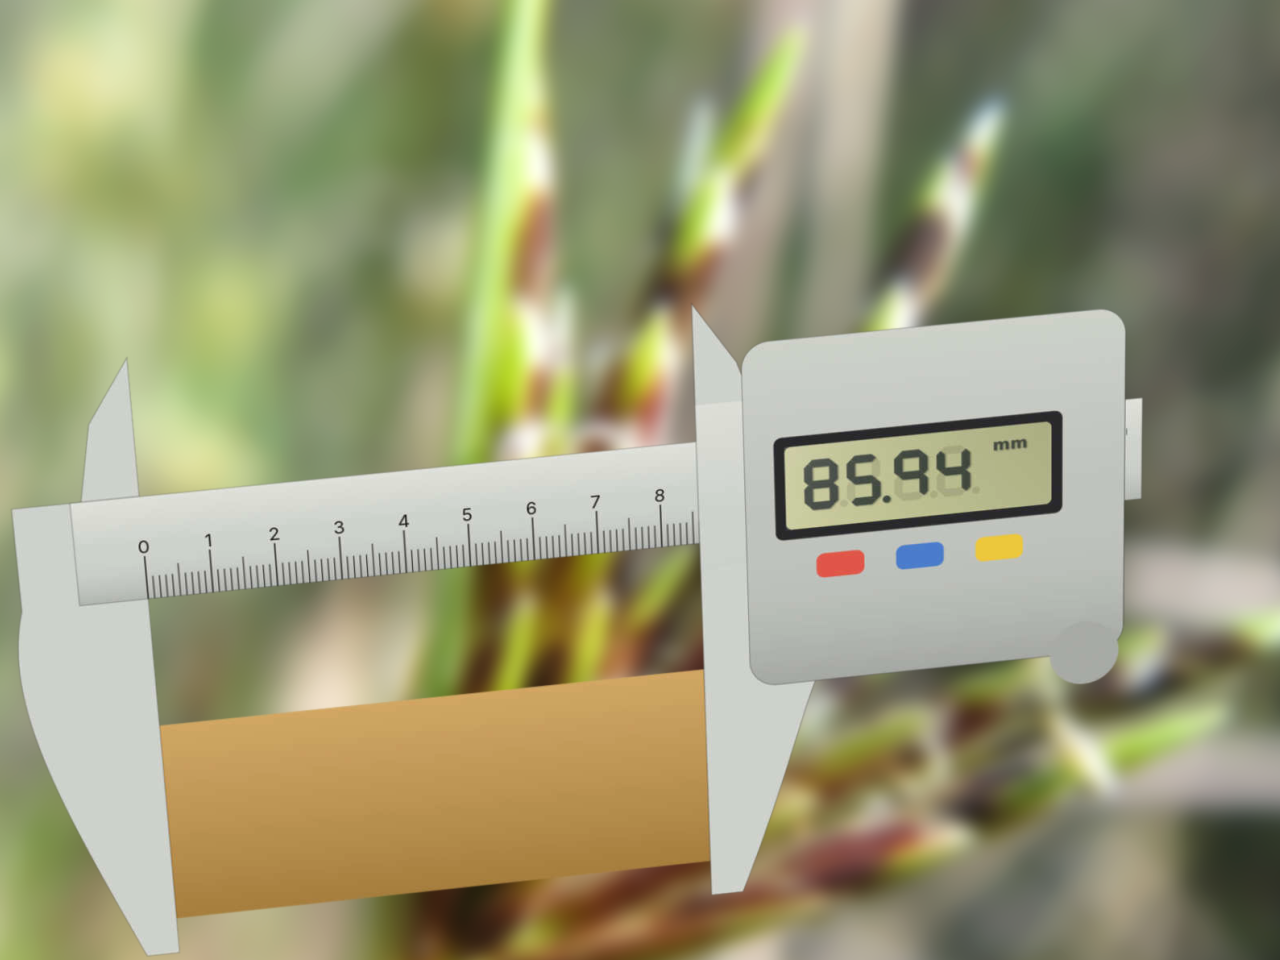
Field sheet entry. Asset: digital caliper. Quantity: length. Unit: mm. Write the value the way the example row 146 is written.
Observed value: 85.94
